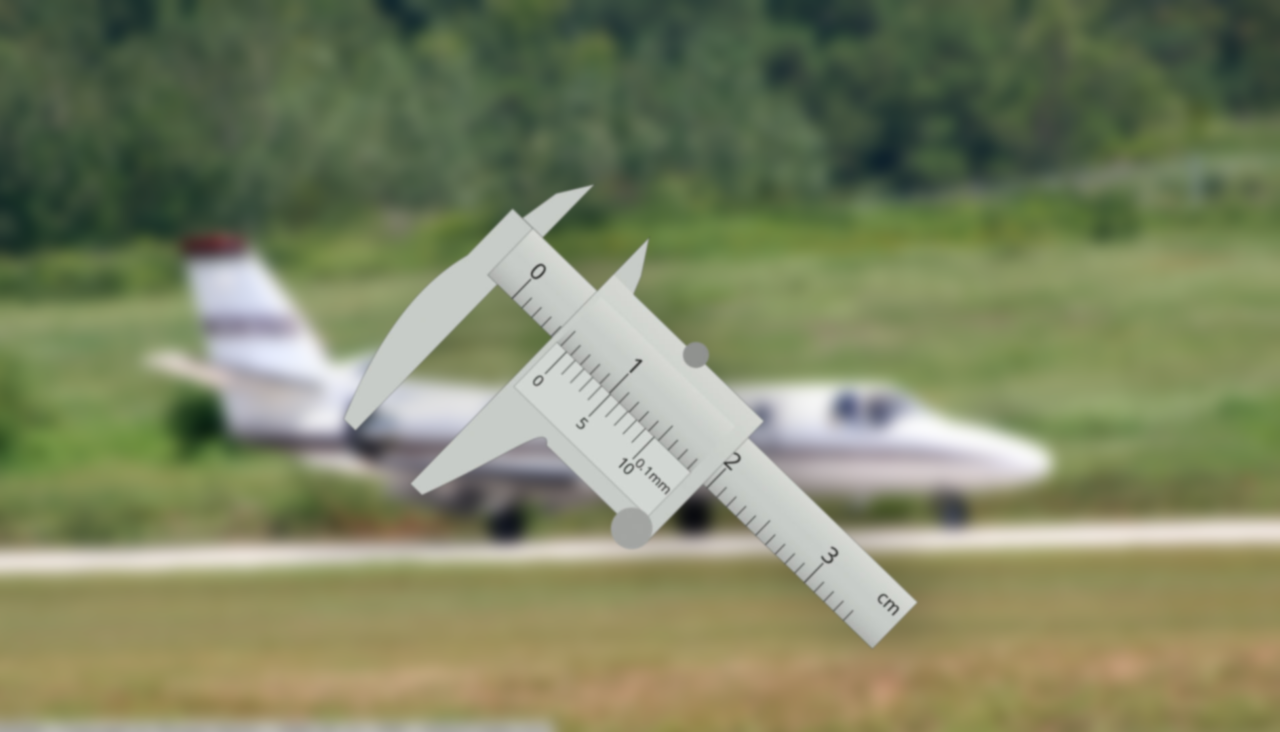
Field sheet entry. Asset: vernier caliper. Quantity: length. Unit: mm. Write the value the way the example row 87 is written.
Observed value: 5.6
